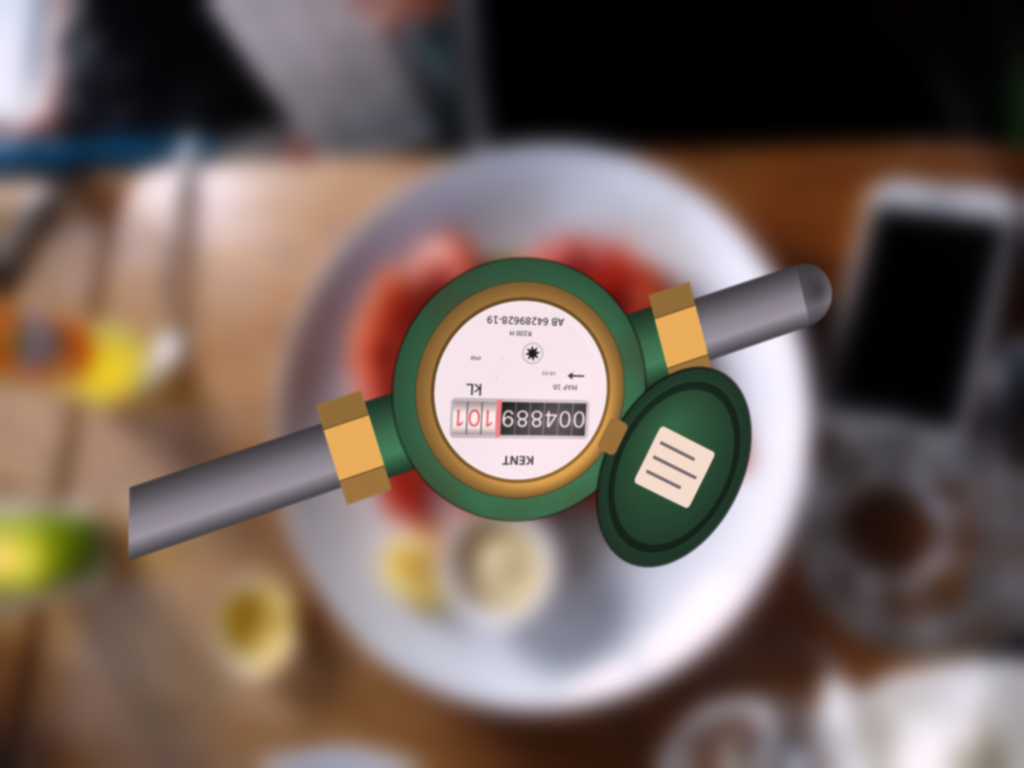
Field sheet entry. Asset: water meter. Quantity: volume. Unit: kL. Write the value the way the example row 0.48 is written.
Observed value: 4889.101
